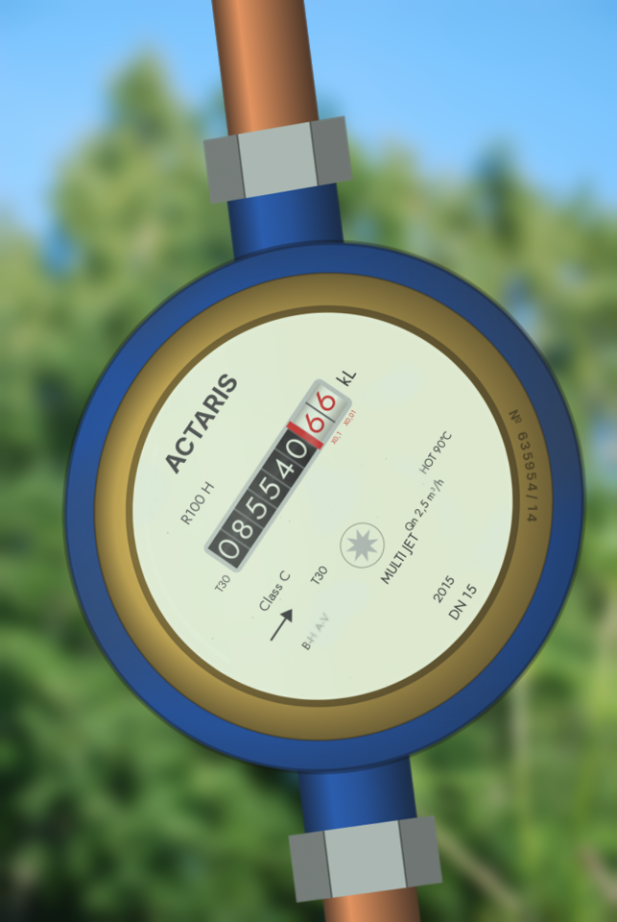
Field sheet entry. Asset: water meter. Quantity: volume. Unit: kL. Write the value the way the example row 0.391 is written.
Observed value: 85540.66
